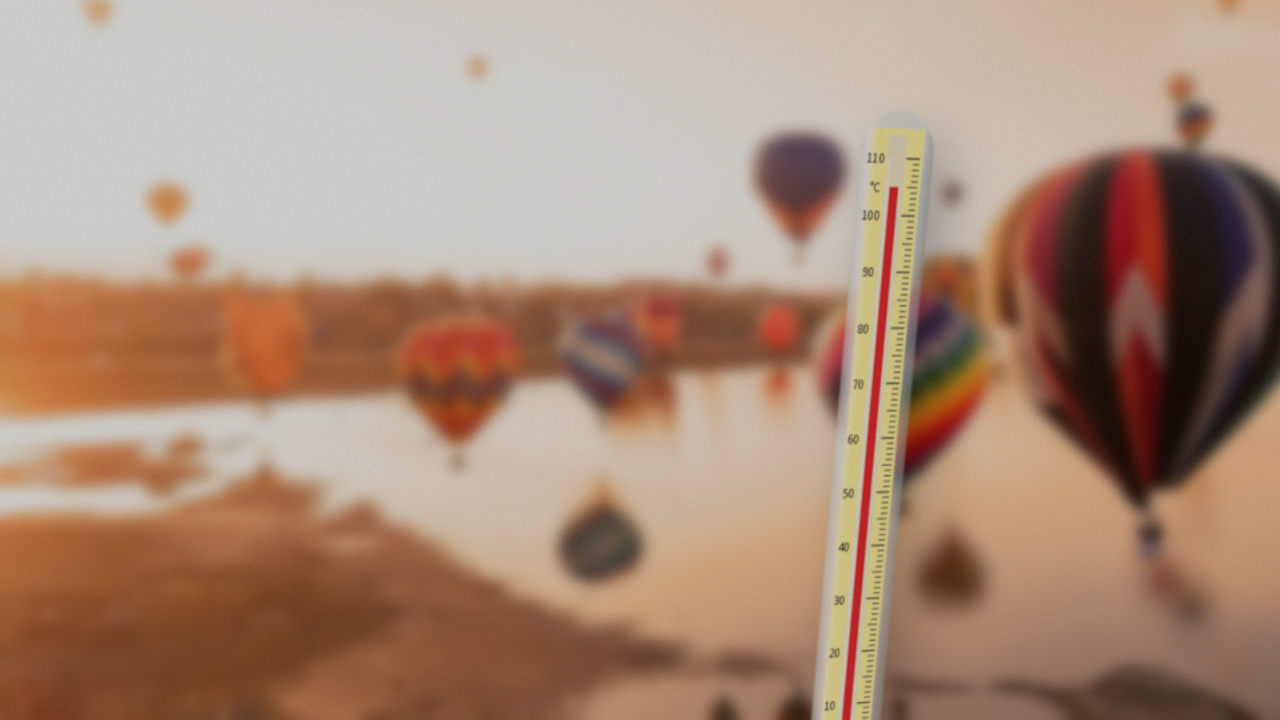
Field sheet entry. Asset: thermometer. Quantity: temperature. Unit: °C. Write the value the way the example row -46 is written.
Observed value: 105
